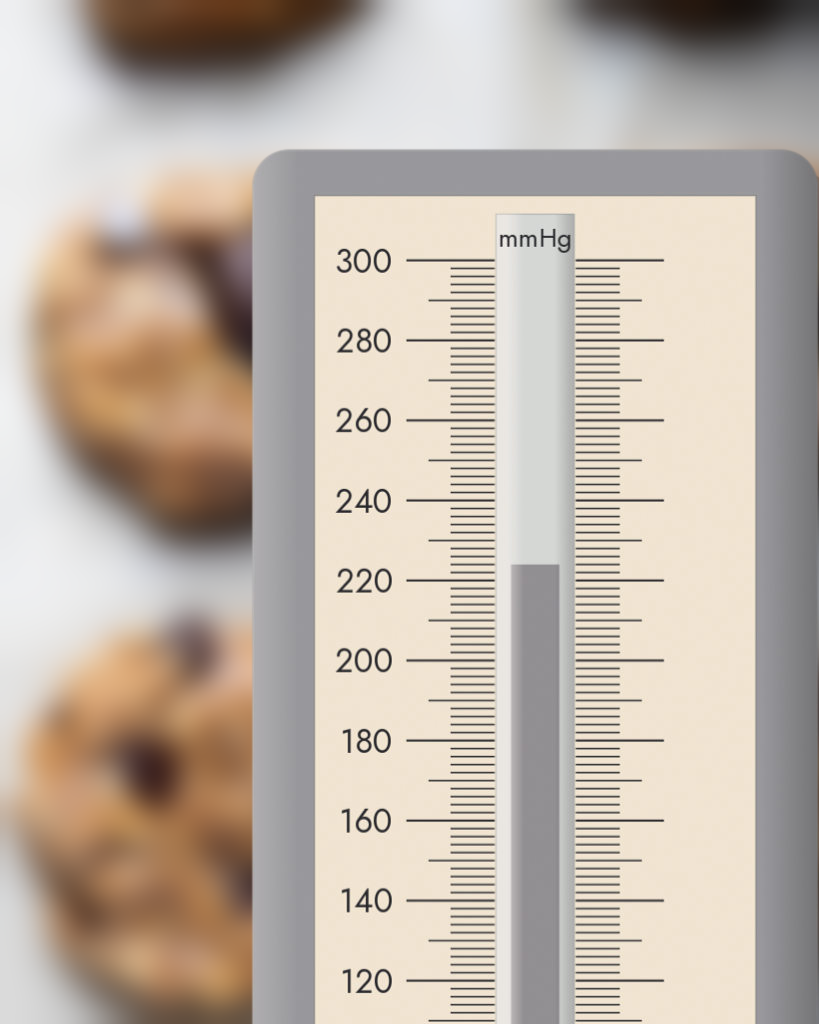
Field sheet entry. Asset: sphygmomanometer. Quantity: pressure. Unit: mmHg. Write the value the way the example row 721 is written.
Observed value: 224
